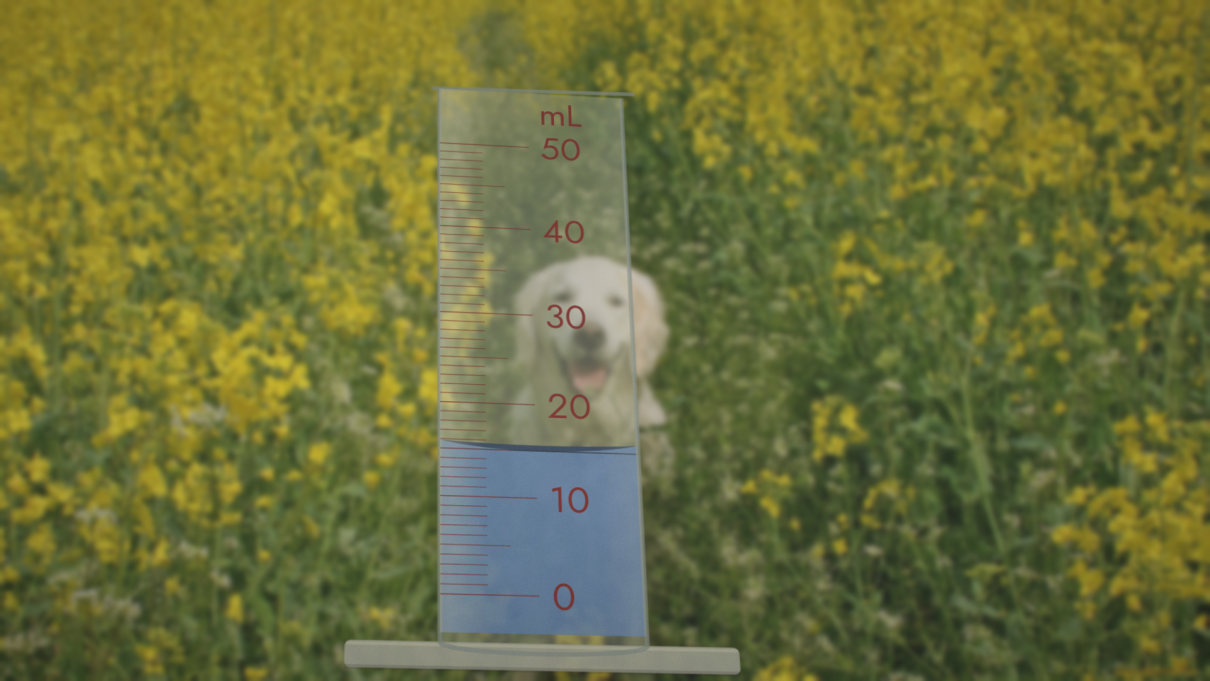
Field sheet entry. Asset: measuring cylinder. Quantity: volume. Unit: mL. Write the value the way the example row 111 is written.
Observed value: 15
